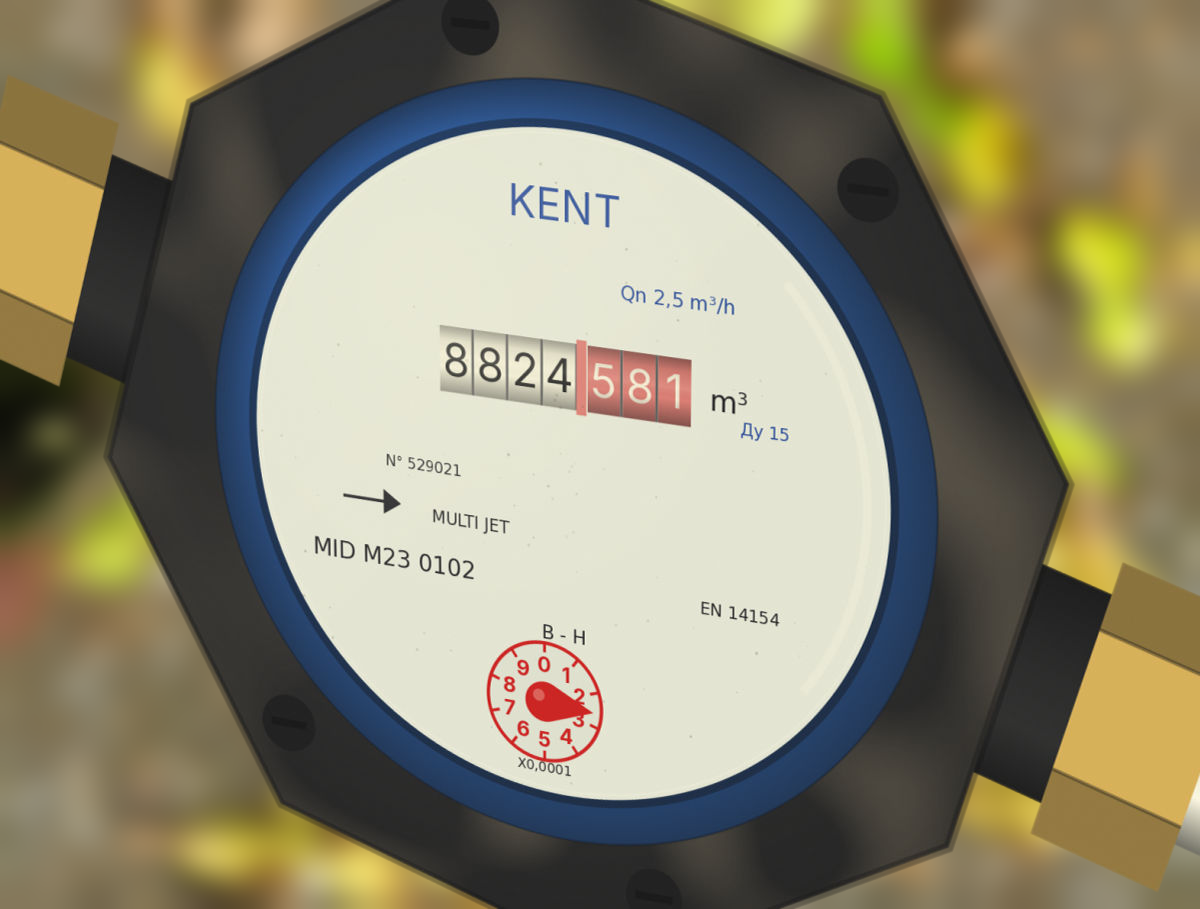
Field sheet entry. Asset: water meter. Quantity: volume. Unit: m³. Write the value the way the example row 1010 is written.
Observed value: 8824.5812
